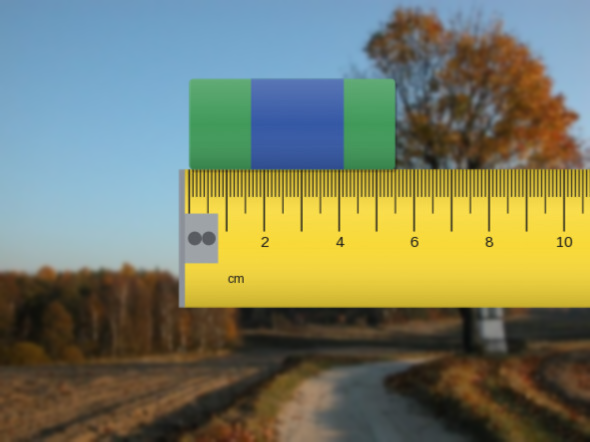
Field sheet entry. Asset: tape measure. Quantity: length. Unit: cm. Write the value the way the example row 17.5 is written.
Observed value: 5.5
